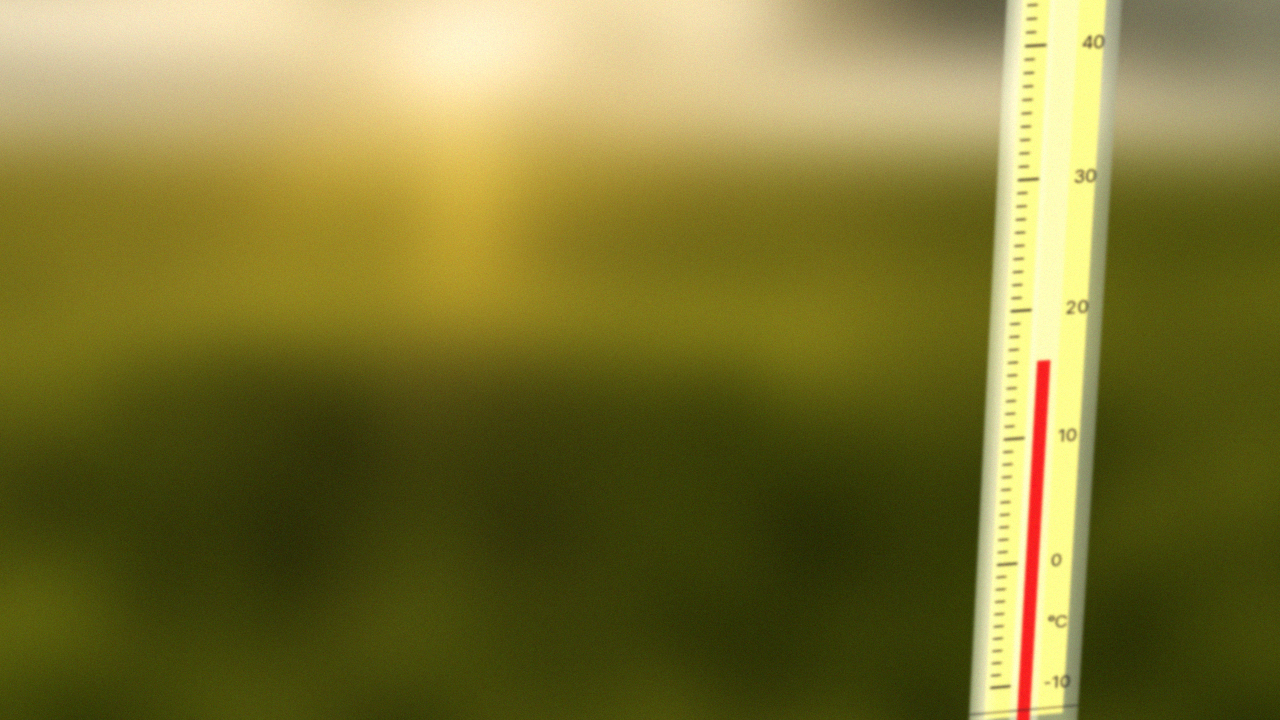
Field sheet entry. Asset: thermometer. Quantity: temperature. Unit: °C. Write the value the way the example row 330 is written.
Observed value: 16
